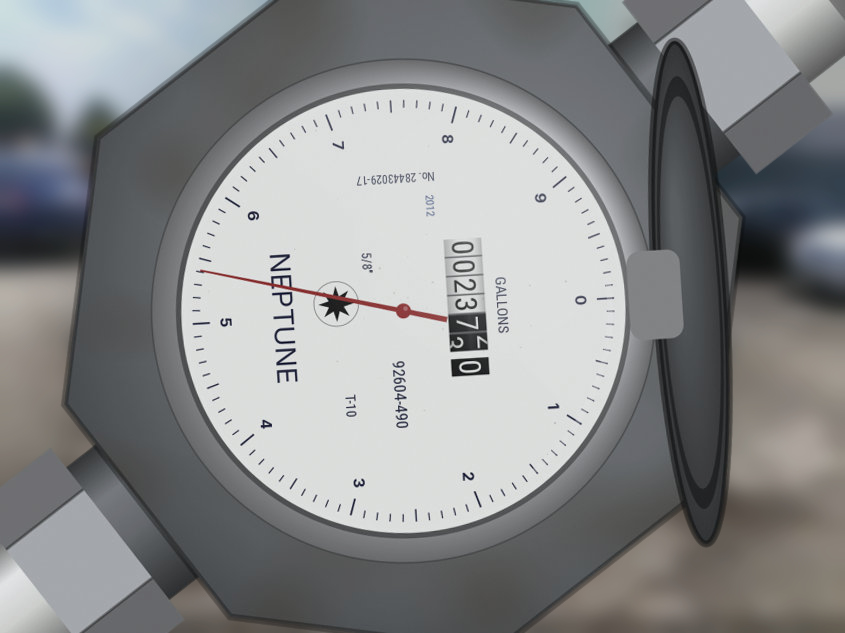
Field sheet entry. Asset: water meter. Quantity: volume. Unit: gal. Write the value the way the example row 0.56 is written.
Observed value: 23725.4
